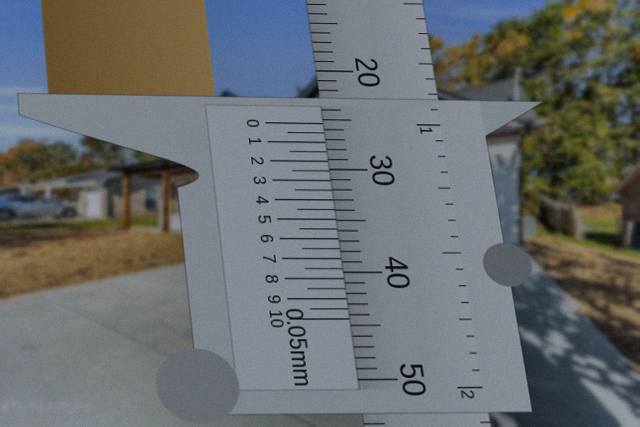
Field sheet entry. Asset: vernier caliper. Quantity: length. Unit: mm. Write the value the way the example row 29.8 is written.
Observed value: 25.4
